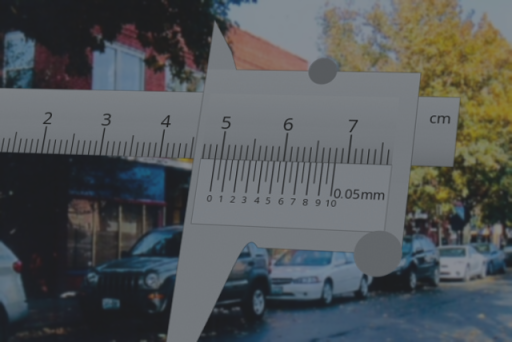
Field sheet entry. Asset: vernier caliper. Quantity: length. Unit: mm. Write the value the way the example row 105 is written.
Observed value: 49.0
